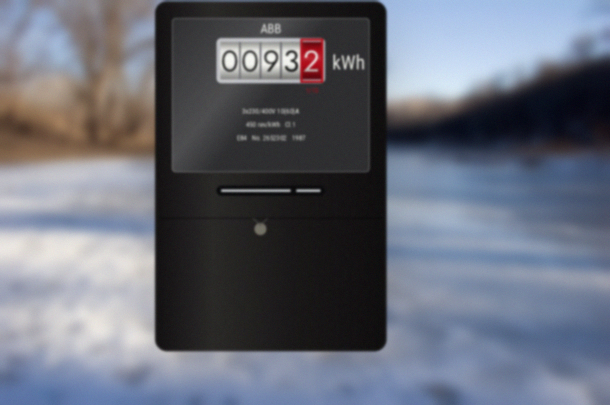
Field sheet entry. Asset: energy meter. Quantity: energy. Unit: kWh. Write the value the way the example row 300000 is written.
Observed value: 93.2
